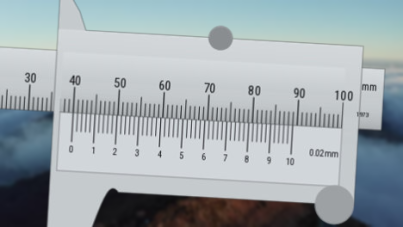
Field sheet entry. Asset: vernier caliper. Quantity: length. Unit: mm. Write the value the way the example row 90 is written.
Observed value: 40.0
